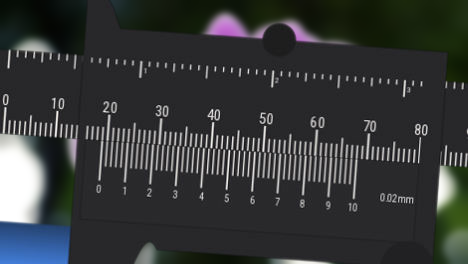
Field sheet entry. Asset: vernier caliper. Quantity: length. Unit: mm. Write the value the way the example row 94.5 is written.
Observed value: 19.0
